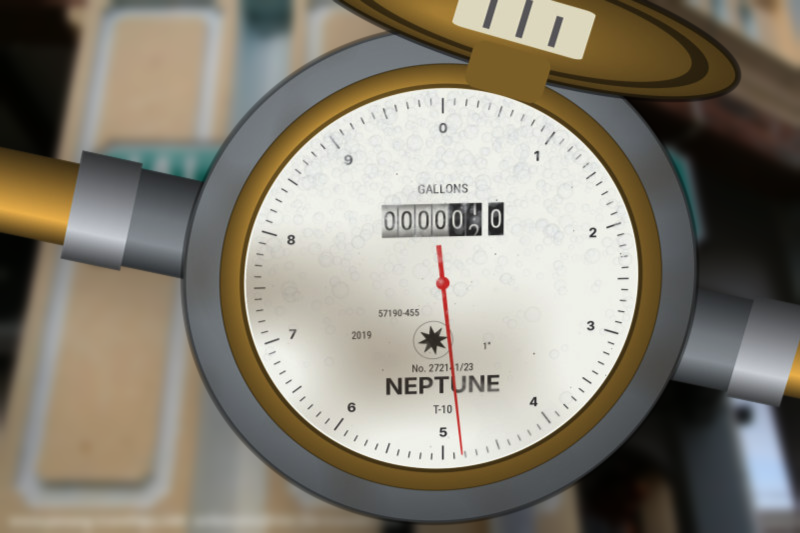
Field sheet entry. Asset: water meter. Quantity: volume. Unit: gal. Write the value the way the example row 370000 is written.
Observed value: 14.8
